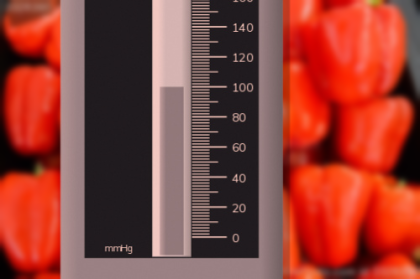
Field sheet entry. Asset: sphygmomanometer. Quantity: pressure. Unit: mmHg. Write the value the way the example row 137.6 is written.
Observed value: 100
